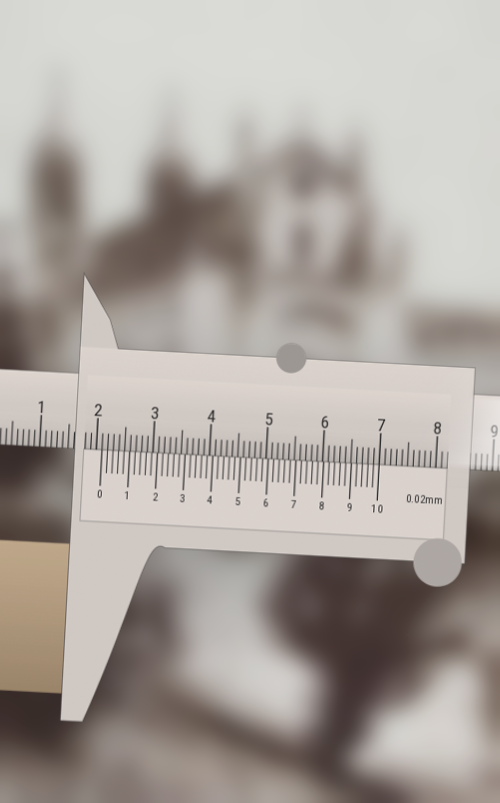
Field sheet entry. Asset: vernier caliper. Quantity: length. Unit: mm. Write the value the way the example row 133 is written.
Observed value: 21.0
